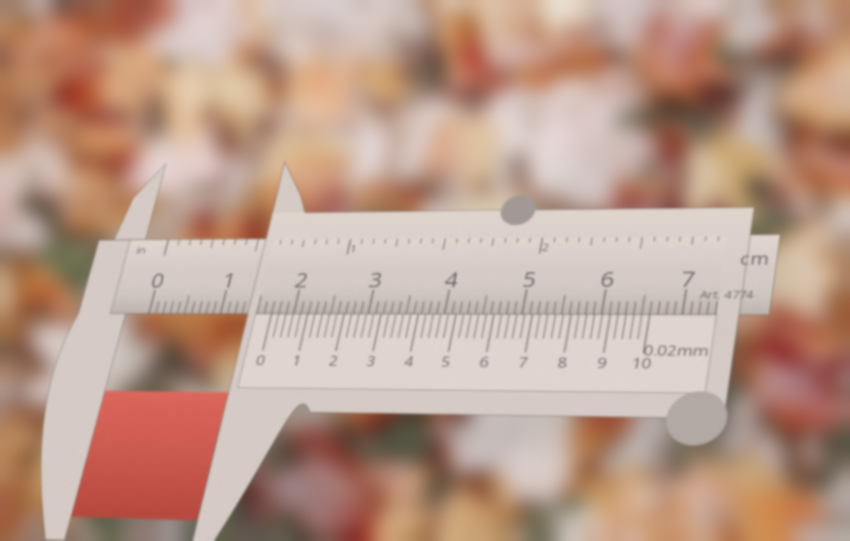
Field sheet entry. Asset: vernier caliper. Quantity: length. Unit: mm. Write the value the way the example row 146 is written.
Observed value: 17.0
